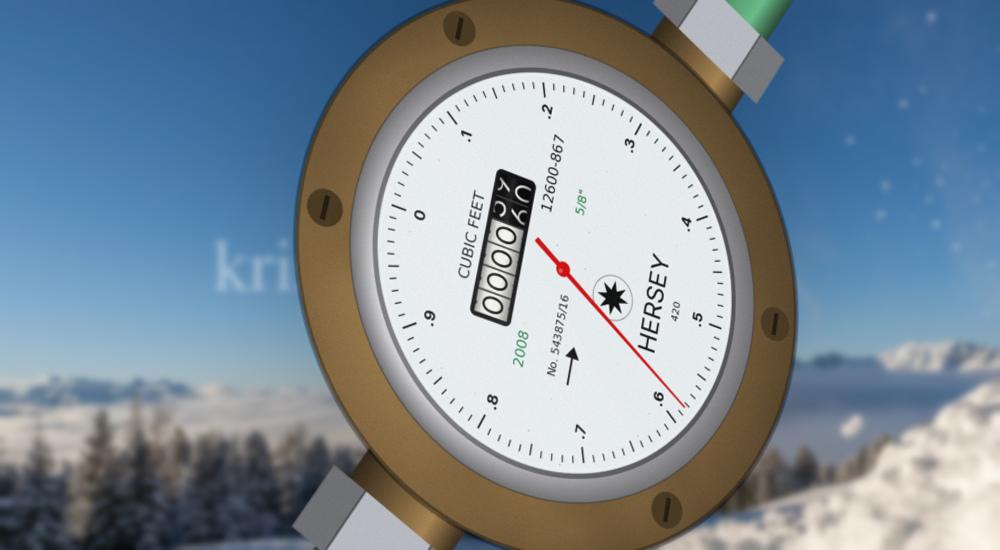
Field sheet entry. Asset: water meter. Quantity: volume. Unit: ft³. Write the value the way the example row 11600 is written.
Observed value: 59.58
